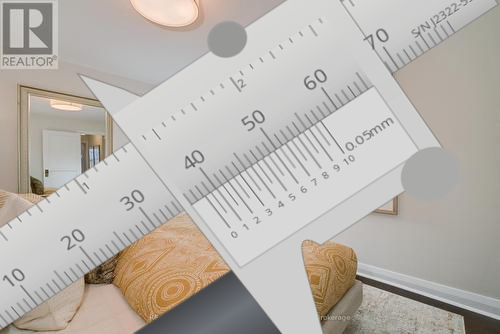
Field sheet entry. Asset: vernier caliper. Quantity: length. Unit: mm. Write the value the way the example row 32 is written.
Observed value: 38.2
